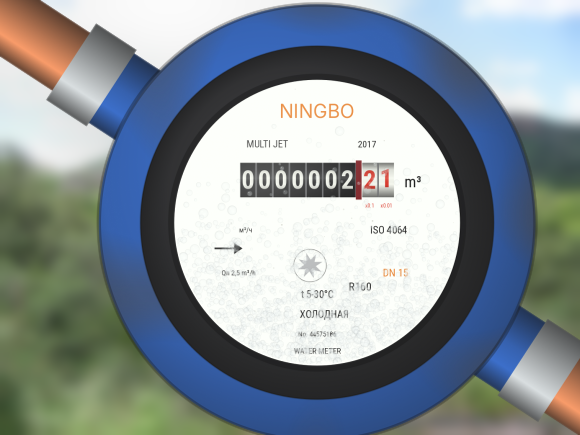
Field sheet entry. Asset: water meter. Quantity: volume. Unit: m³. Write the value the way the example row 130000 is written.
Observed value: 2.21
